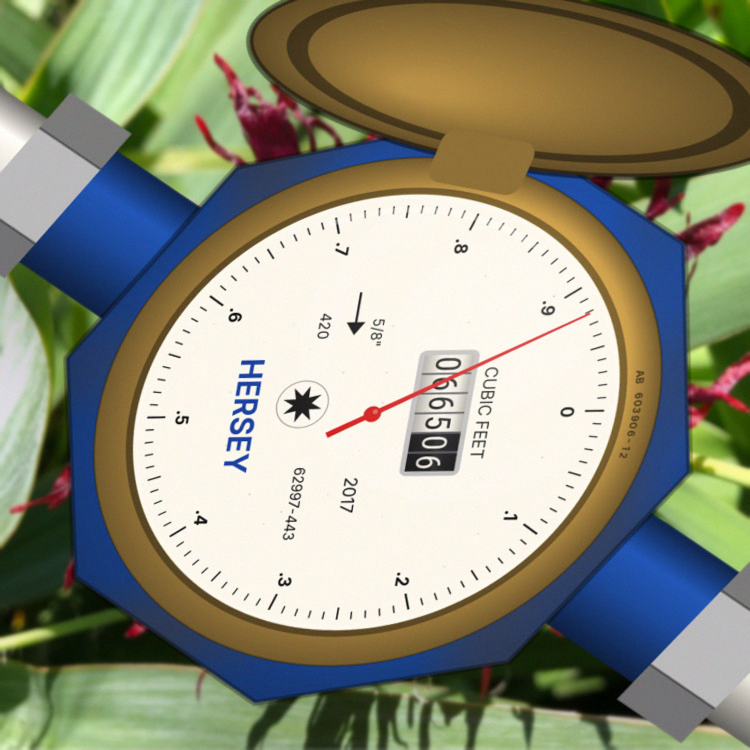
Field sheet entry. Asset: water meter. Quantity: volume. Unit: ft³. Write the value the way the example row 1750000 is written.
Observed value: 66505.92
